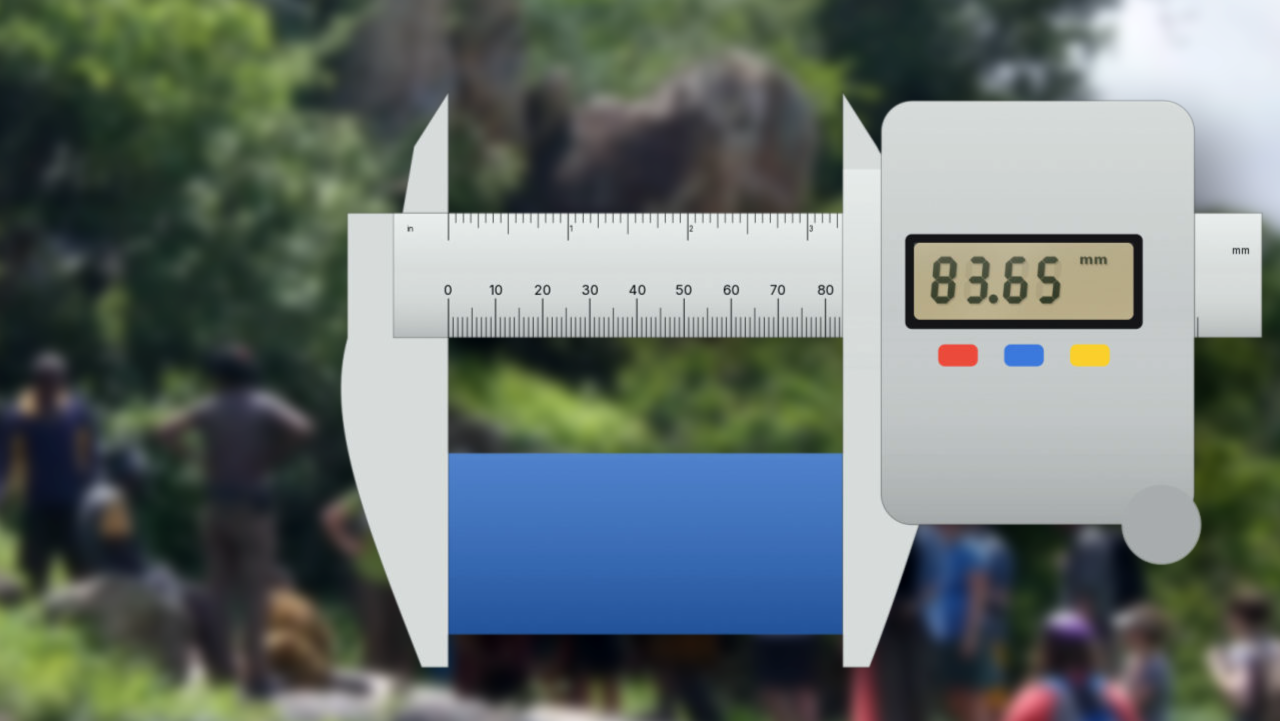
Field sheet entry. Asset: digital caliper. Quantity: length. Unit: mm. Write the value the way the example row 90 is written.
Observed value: 83.65
